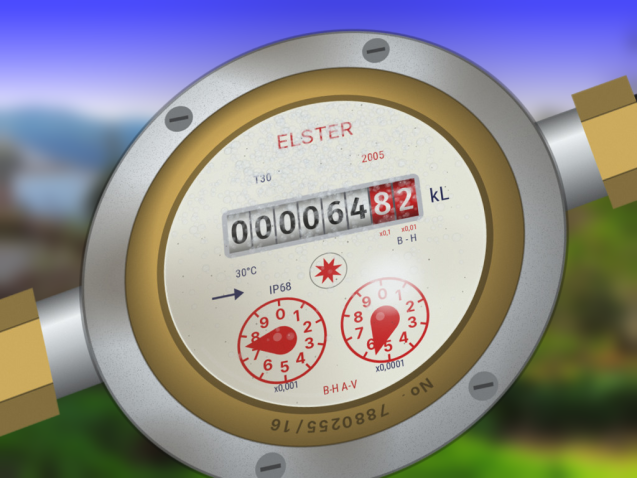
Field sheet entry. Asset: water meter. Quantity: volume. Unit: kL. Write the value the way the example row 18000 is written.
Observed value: 64.8275
